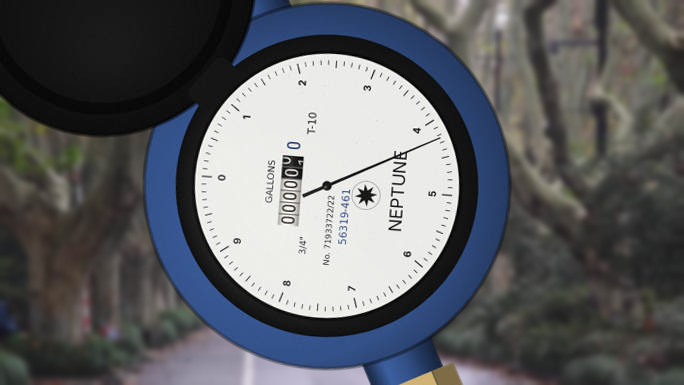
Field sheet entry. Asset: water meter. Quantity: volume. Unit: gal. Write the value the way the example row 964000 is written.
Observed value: 4.2
